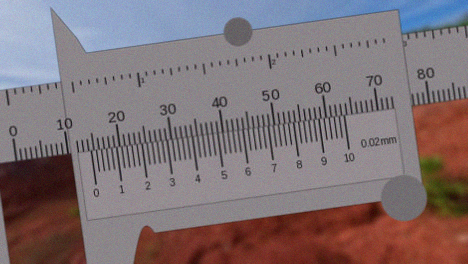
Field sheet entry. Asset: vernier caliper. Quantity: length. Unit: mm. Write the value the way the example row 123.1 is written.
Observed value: 14.5
